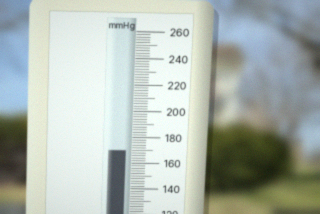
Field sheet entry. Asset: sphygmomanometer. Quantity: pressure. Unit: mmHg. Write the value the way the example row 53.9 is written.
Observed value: 170
